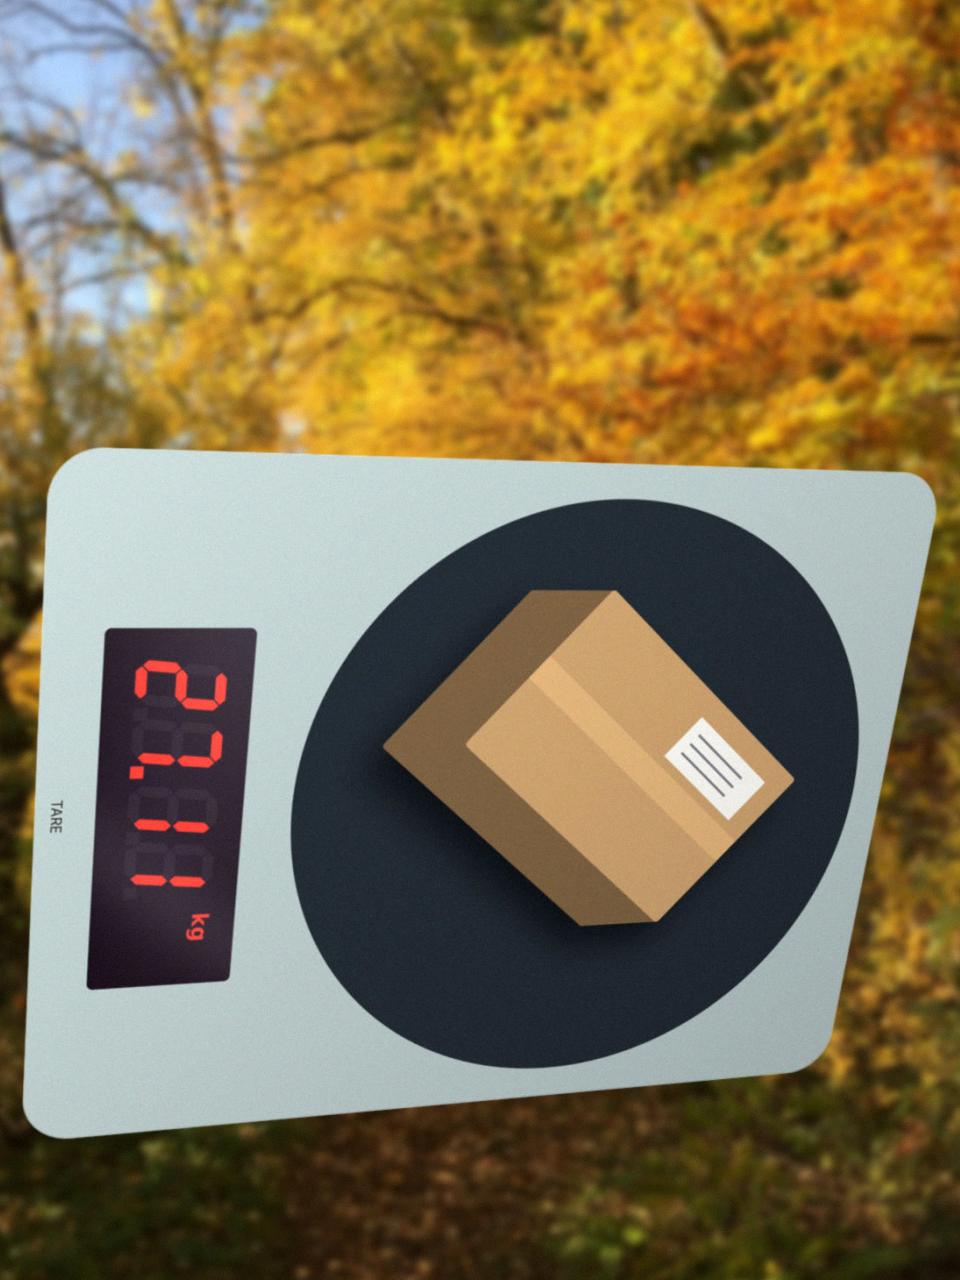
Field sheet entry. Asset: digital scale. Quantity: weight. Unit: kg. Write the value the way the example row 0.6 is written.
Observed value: 27.11
